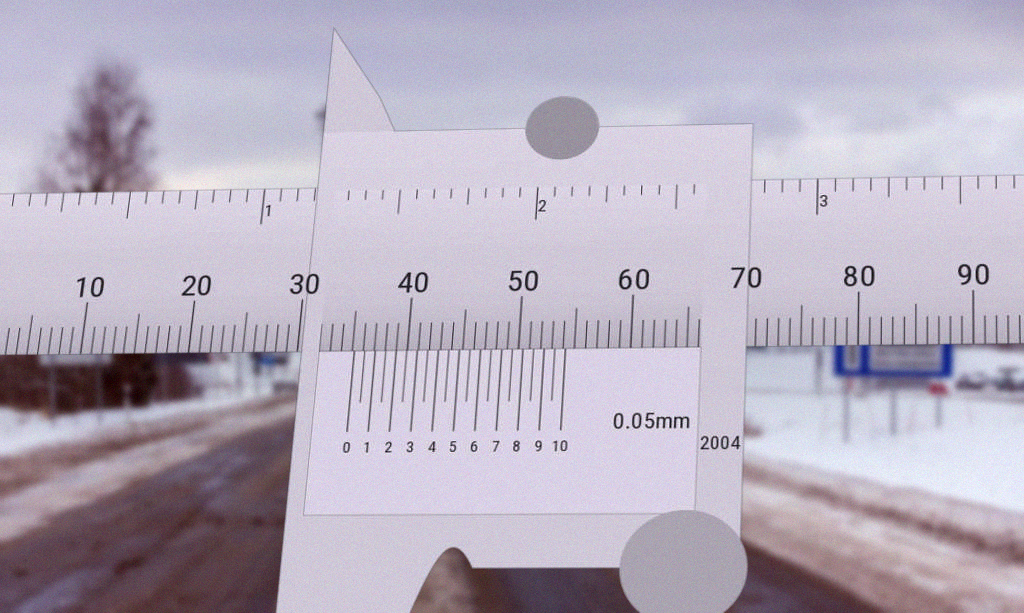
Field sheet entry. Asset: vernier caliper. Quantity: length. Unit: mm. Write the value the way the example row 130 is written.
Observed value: 35.2
